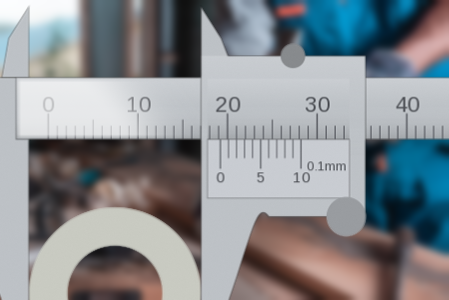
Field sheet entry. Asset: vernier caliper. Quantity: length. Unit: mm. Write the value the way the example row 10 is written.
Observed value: 19.2
